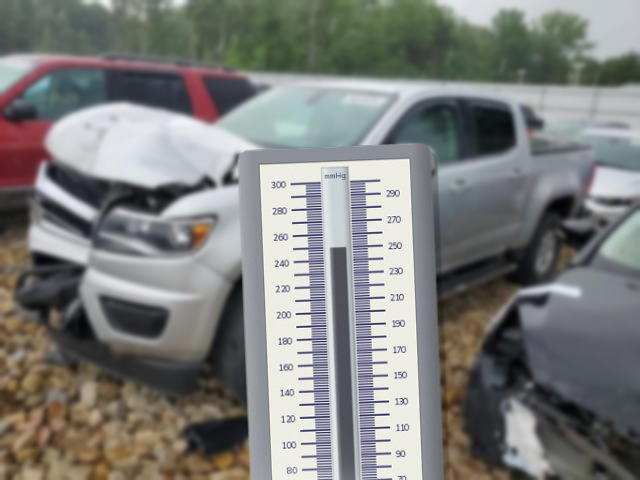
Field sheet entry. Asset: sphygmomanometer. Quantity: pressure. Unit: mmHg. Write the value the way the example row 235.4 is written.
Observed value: 250
